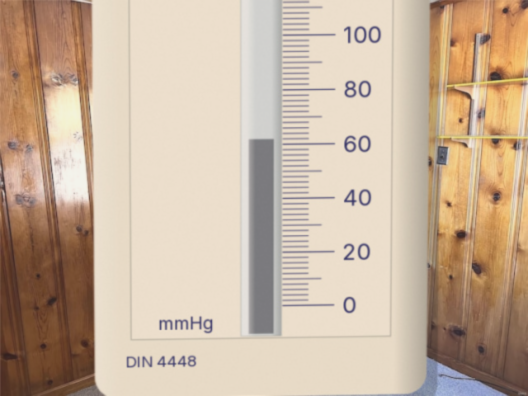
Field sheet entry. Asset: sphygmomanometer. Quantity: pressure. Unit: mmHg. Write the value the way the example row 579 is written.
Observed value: 62
